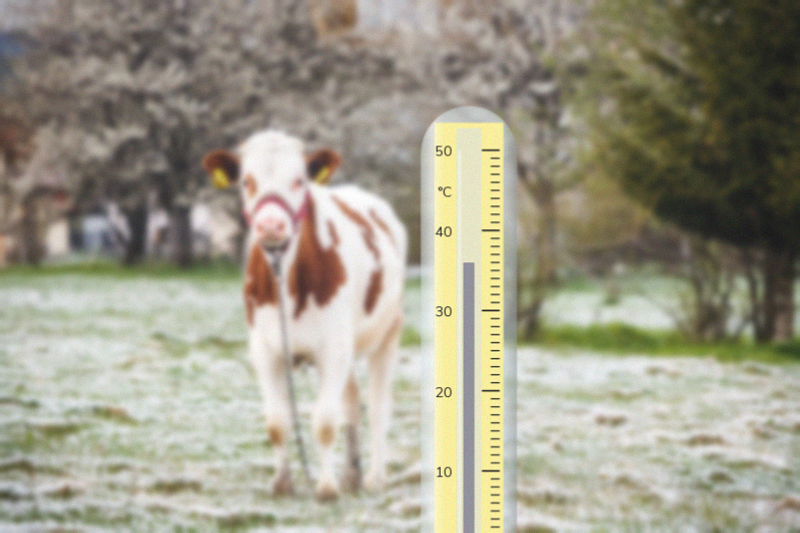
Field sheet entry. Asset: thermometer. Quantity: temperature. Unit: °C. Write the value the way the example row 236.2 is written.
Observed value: 36
